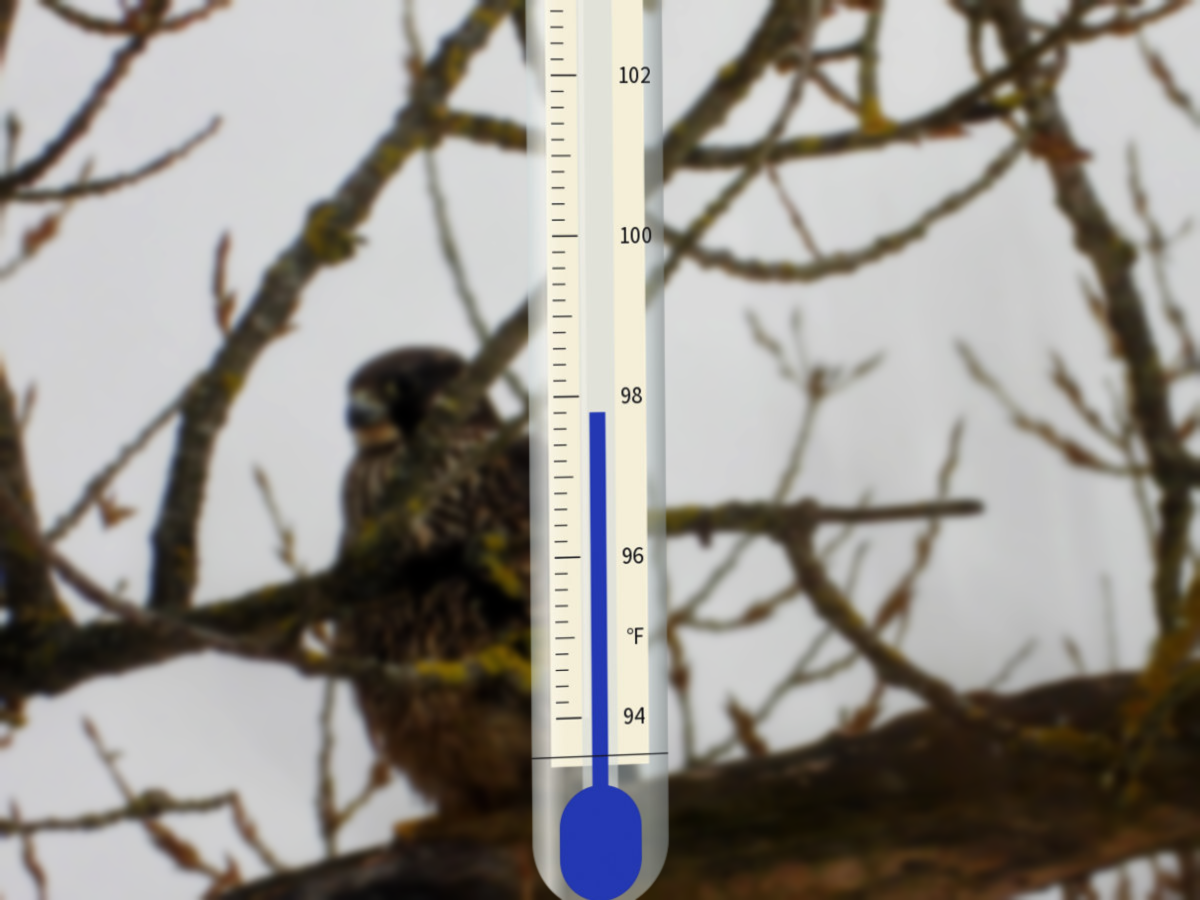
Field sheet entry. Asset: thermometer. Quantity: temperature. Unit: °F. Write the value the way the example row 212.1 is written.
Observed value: 97.8
